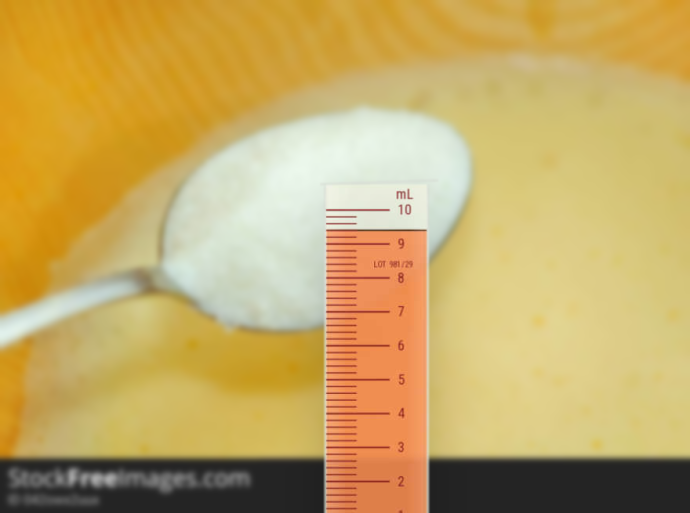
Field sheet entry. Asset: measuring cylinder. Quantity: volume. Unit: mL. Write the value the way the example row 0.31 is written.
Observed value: 9.4
